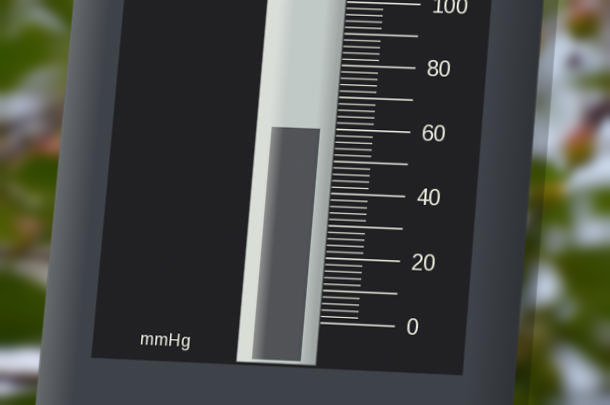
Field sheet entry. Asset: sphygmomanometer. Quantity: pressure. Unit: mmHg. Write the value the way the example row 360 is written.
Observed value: 60
